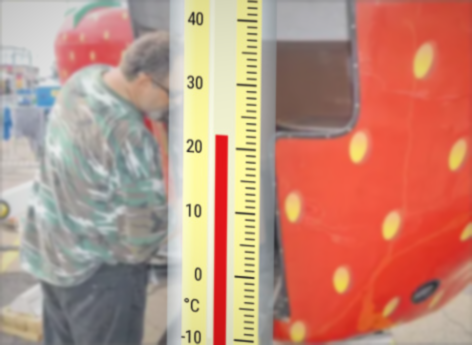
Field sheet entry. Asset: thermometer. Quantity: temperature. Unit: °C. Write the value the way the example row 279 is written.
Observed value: 22
